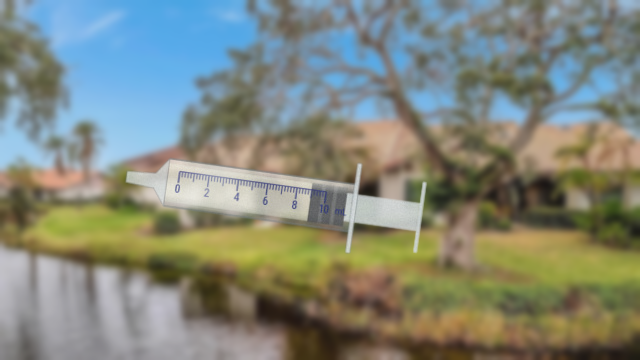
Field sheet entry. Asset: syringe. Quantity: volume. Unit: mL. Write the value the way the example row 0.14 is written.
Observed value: 9
